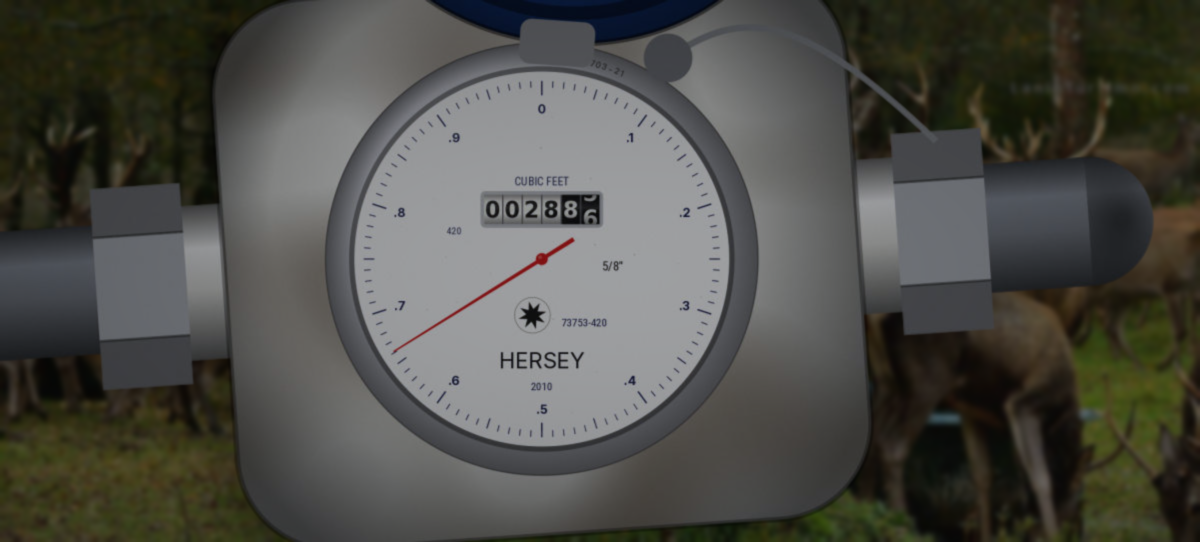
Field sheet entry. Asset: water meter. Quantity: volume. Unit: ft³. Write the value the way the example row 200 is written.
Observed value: 2885.66
